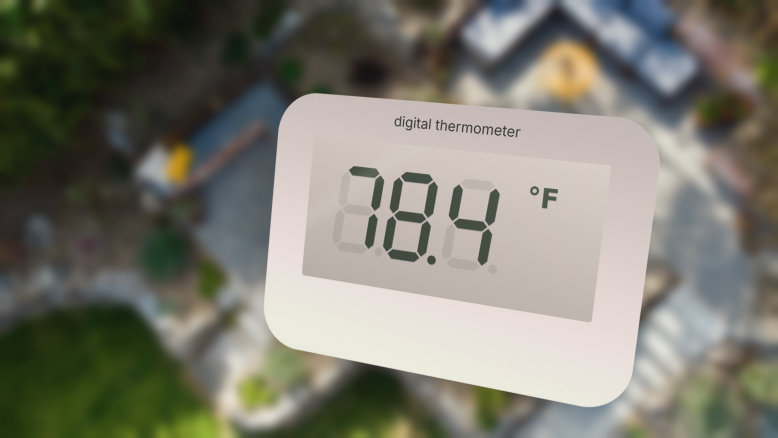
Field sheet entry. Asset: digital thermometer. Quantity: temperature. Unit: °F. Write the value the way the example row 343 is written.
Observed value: 78.4
